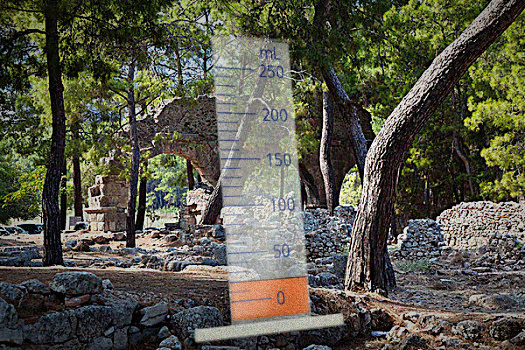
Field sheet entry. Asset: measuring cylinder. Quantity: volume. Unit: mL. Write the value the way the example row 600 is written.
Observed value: 20
